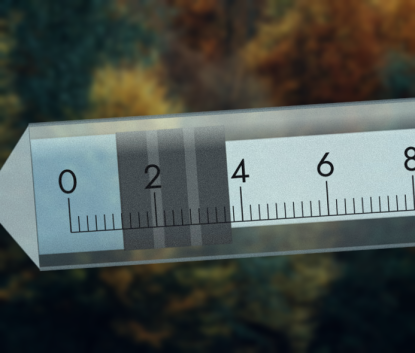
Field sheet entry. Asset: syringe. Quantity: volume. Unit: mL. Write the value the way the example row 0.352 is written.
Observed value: 1.2
